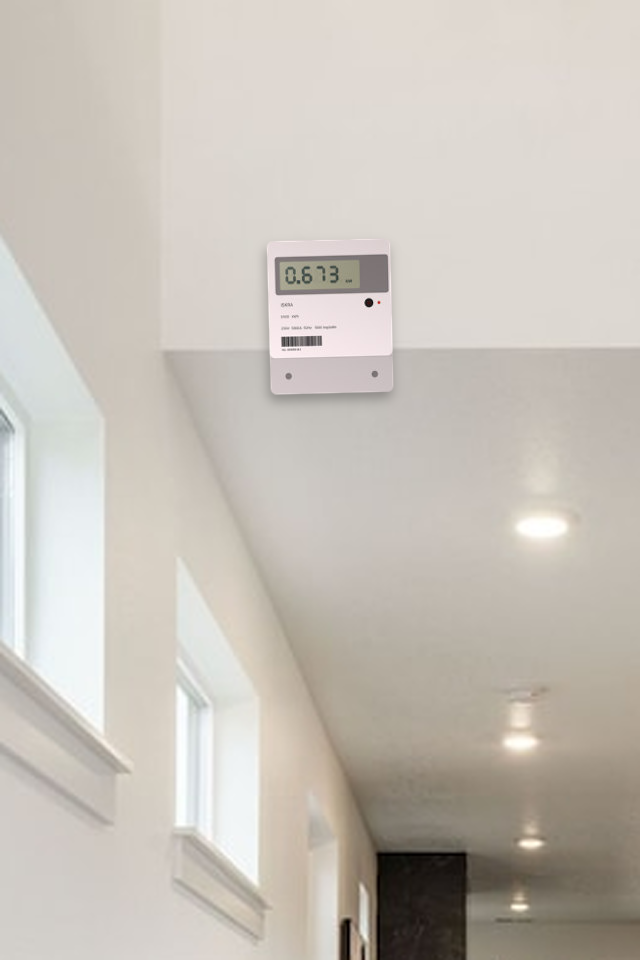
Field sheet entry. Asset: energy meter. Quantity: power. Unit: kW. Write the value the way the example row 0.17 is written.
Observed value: 0.673
